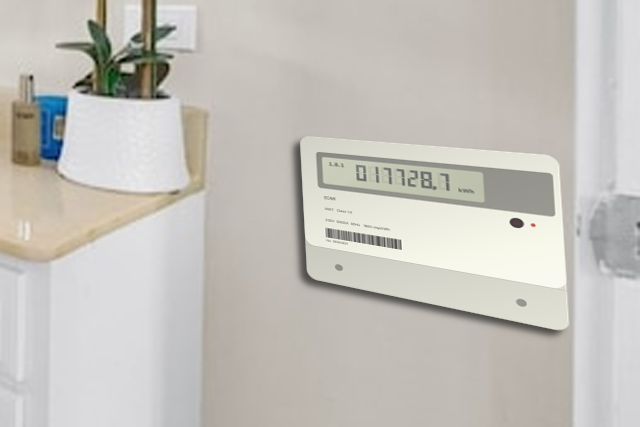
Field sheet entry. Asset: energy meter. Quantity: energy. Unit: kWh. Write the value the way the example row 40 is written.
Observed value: 17728.7
